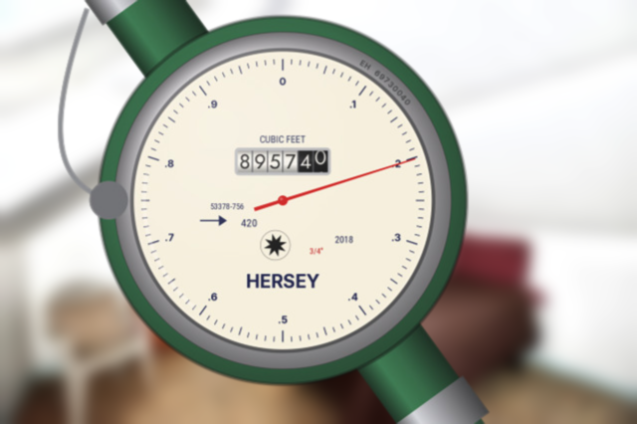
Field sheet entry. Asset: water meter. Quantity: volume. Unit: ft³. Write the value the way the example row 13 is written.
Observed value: 895740.20
